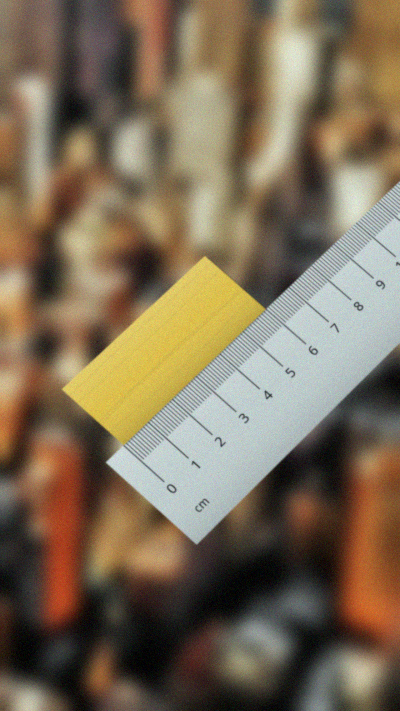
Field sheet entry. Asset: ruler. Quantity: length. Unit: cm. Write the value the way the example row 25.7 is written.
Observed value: 6
